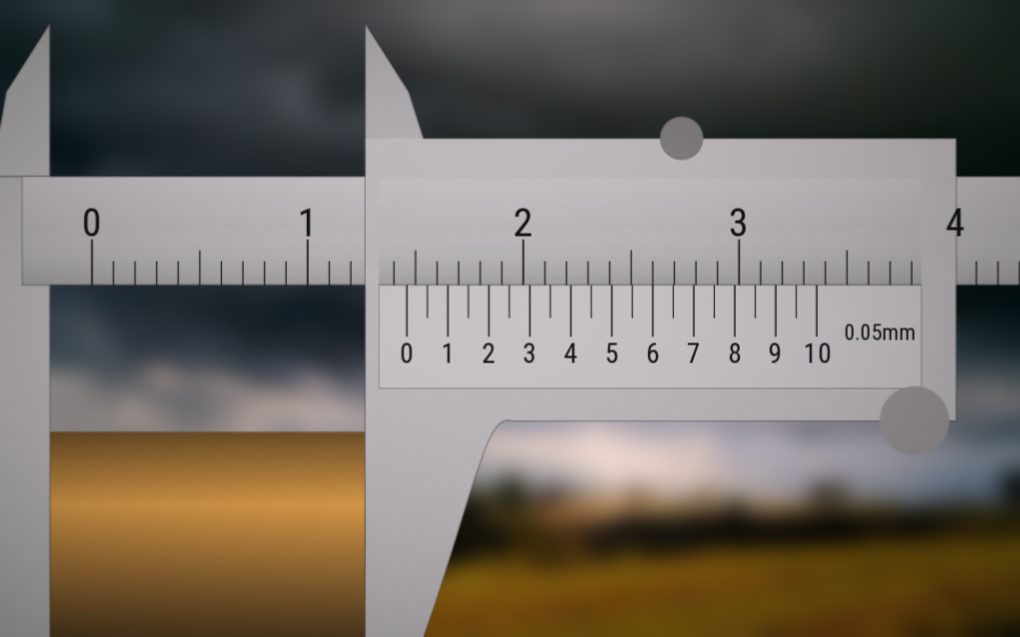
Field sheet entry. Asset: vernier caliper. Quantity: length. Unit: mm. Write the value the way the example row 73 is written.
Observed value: 14.6
